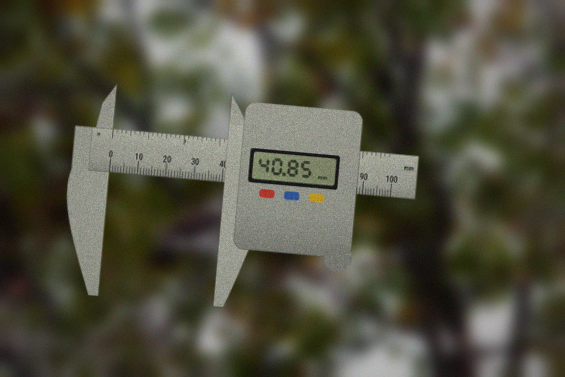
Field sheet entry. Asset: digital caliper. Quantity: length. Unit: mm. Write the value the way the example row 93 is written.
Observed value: 40.85
